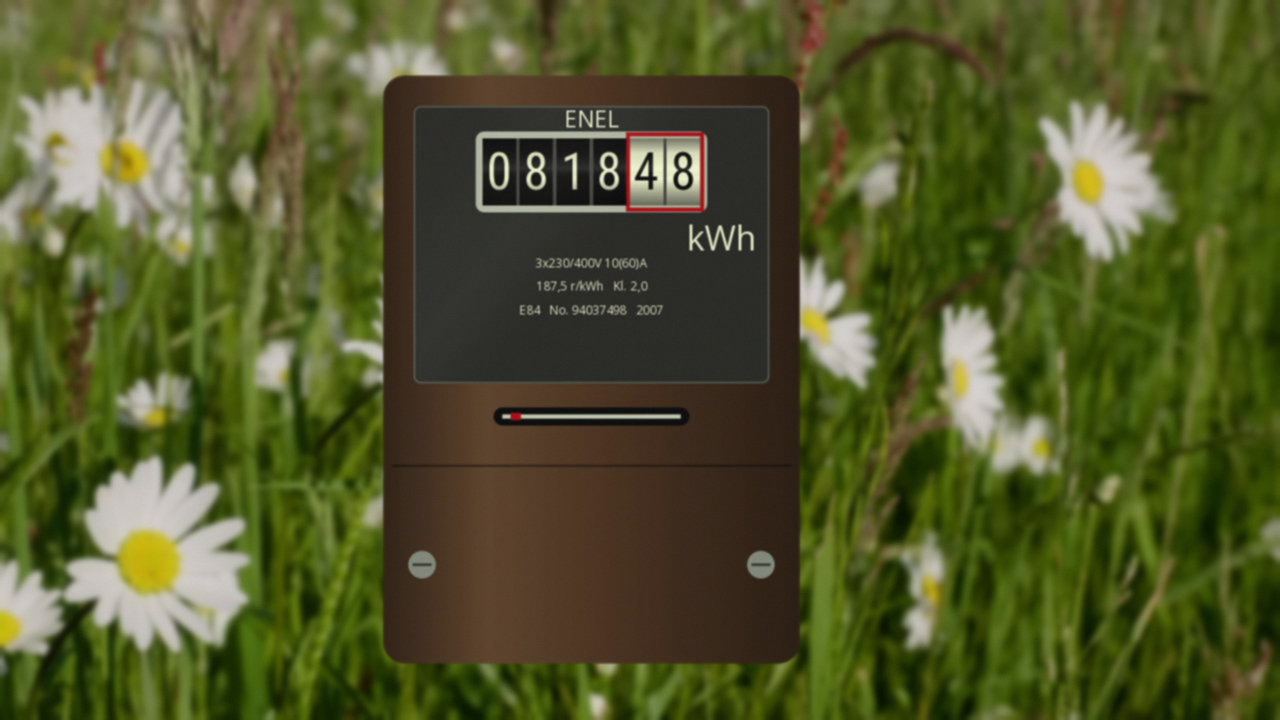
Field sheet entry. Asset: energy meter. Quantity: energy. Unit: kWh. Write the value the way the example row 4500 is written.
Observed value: 818.48
